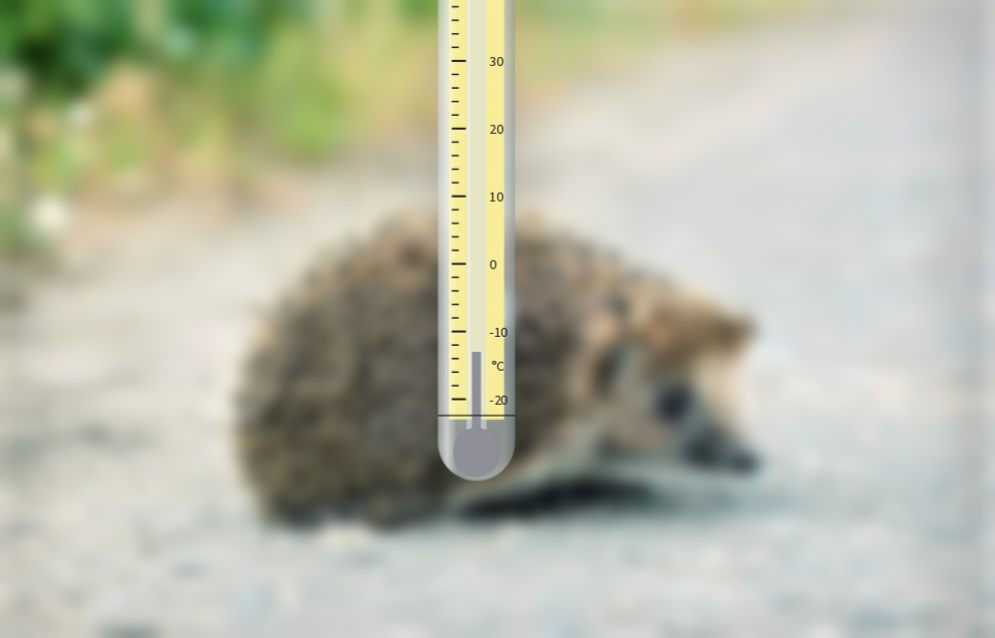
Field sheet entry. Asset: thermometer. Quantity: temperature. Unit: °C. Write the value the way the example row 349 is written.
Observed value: -13
